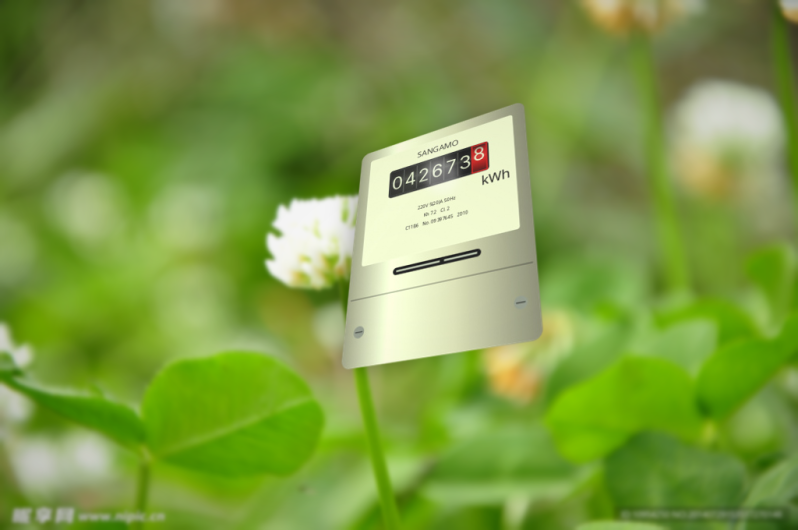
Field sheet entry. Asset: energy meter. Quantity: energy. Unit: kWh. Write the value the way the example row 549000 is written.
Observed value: 42673.8
